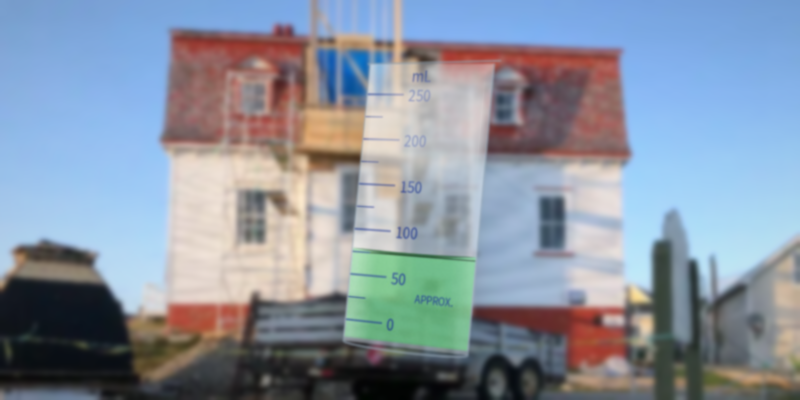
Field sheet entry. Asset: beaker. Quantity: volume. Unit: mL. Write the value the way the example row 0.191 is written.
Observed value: 75
